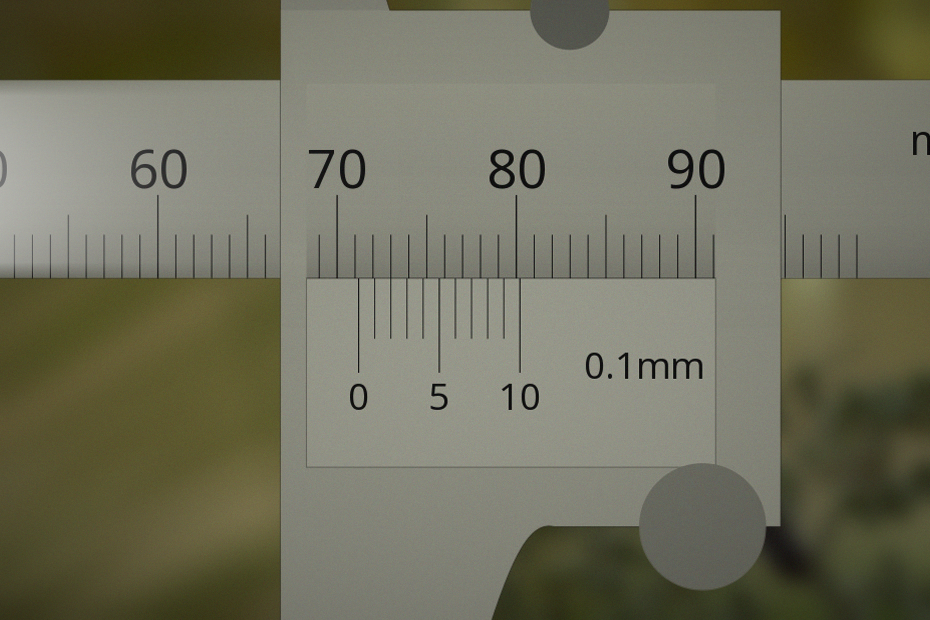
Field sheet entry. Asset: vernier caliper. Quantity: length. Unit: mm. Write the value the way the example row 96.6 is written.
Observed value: 71.2
